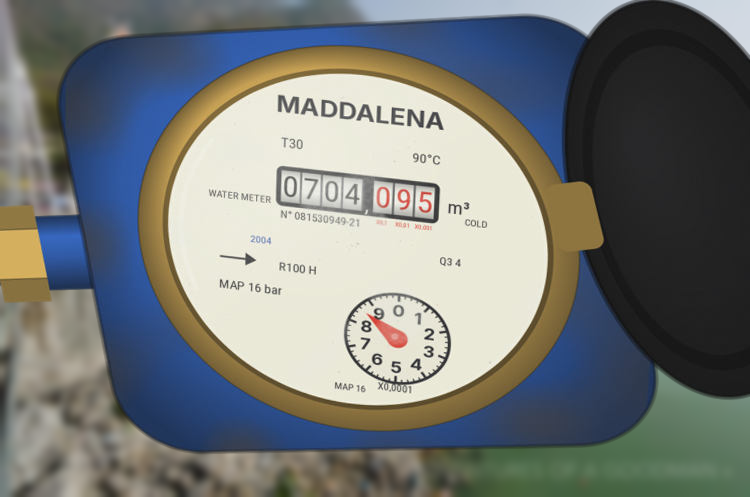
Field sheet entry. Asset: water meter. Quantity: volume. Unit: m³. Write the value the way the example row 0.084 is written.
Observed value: 704.0958
